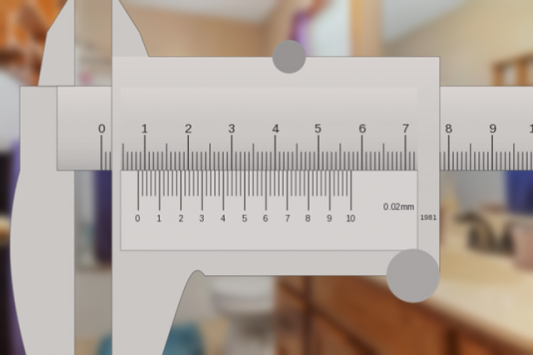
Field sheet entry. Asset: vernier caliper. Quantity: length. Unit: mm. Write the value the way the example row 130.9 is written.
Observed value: 8.5
